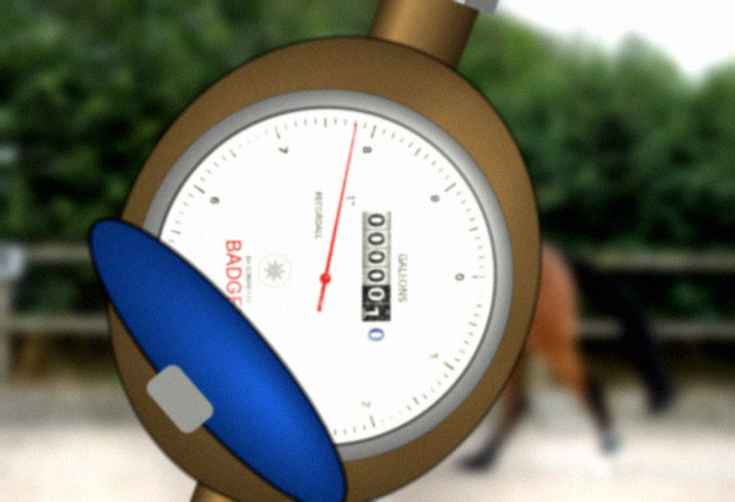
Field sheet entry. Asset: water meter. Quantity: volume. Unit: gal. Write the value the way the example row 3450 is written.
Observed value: 7.8
